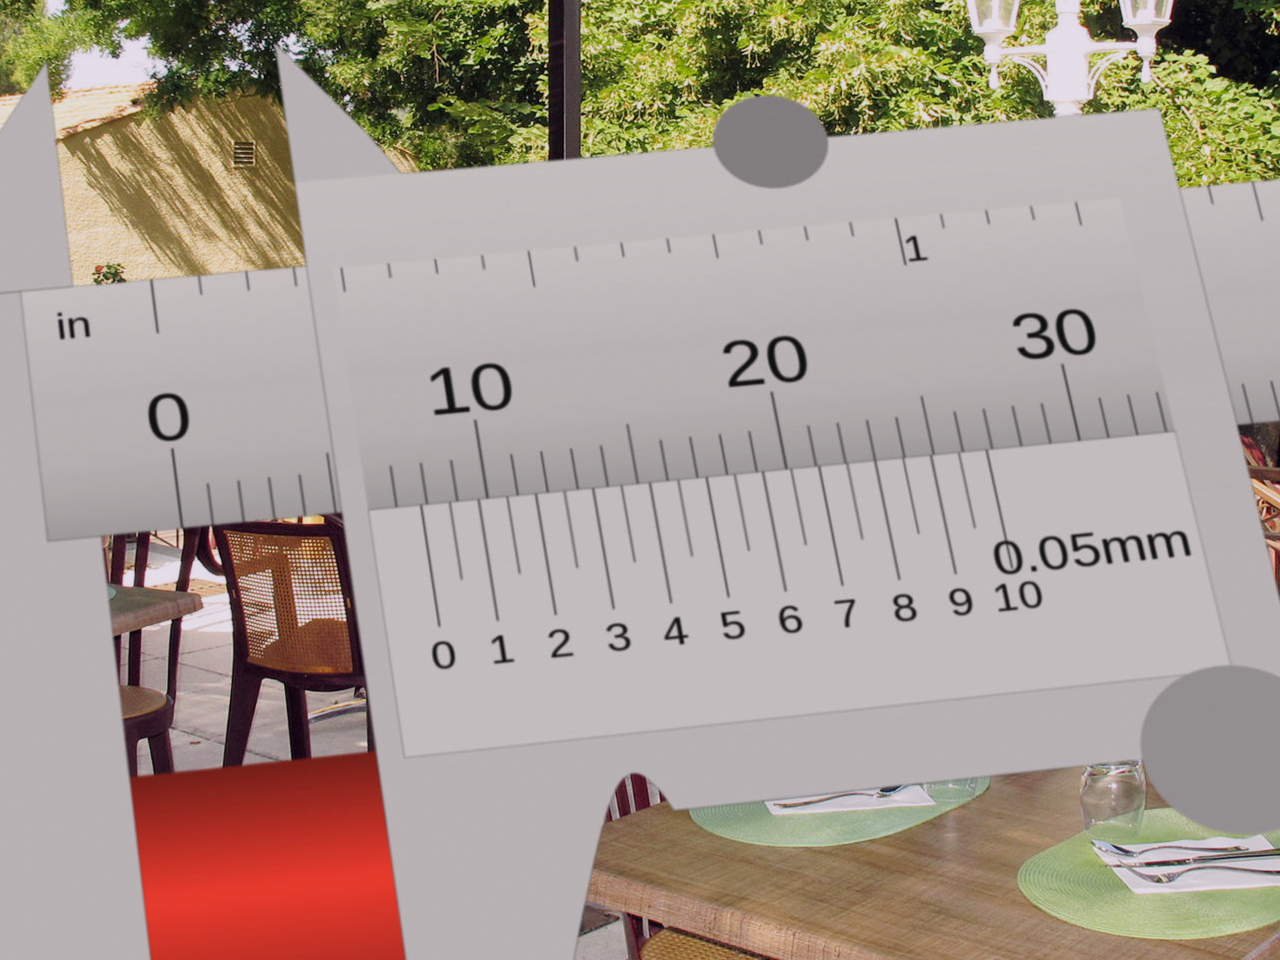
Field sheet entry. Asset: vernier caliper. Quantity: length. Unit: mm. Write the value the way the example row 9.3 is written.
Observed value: 7.8
